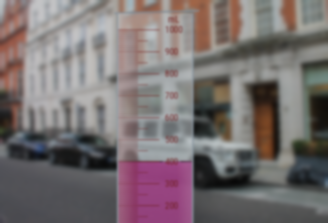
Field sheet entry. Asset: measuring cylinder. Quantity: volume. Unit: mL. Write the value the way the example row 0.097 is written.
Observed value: 400
